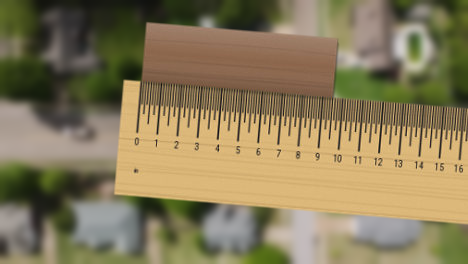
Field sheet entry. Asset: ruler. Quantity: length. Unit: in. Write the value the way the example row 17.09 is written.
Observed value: 9.5
